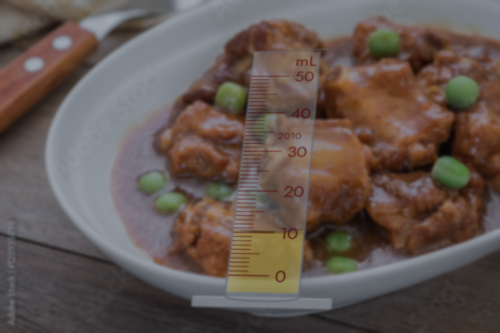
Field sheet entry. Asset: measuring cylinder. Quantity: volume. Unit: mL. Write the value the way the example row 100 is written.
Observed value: 10
